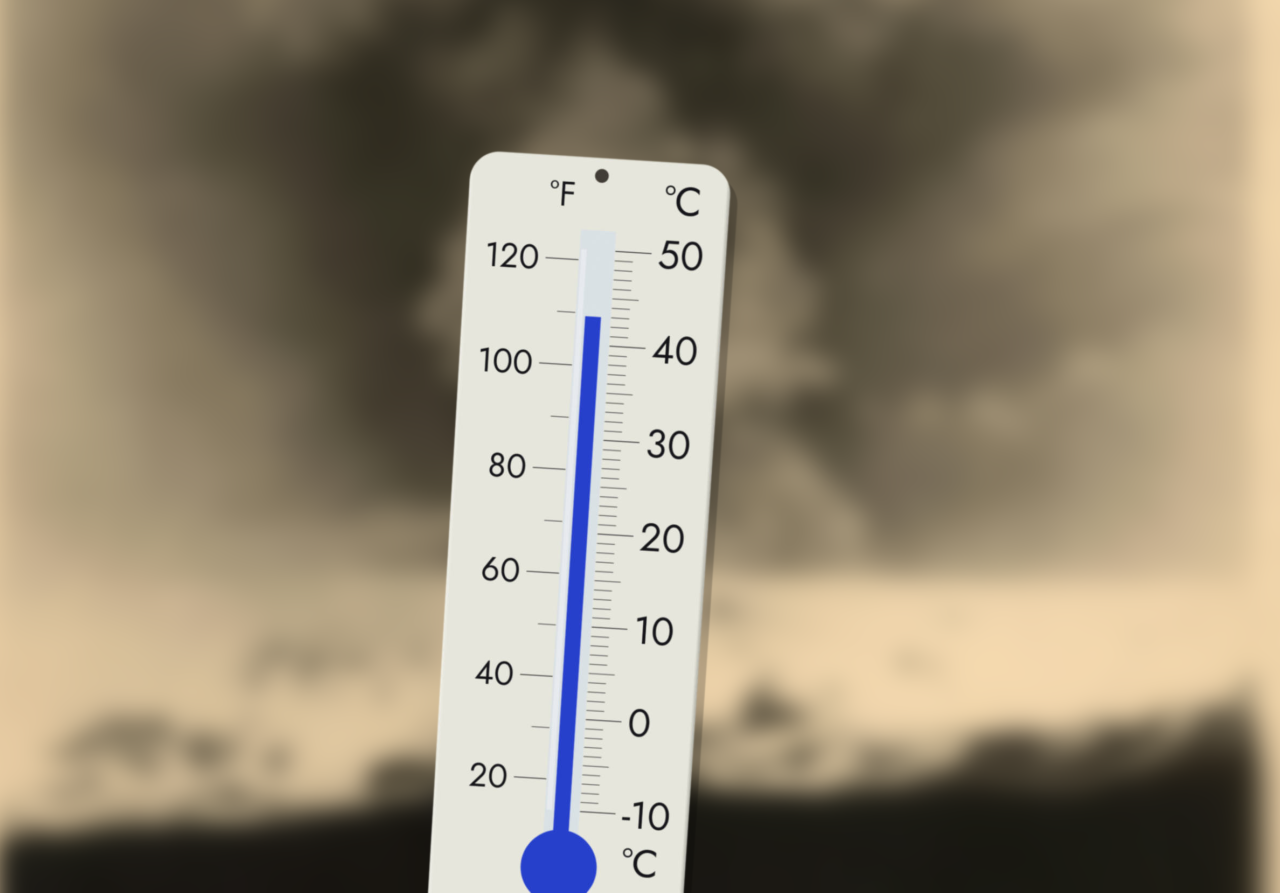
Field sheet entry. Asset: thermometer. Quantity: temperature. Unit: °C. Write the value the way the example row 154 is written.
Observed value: 43
